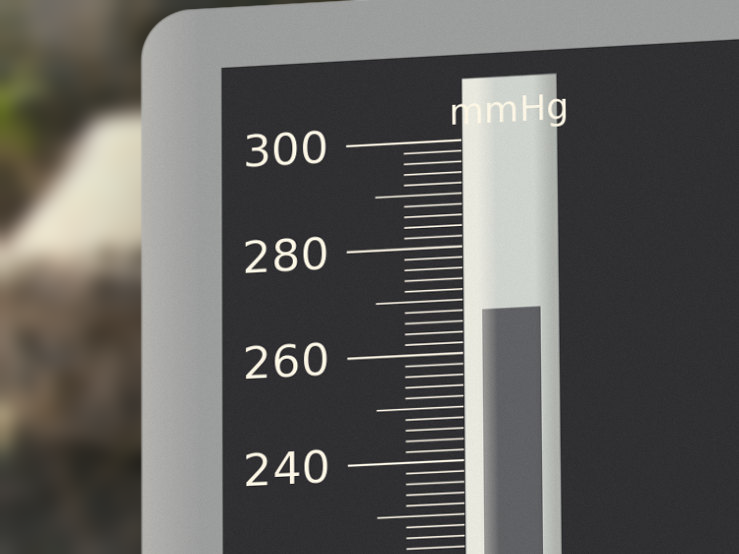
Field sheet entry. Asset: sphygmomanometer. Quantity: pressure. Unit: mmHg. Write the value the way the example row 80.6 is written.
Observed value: 268
